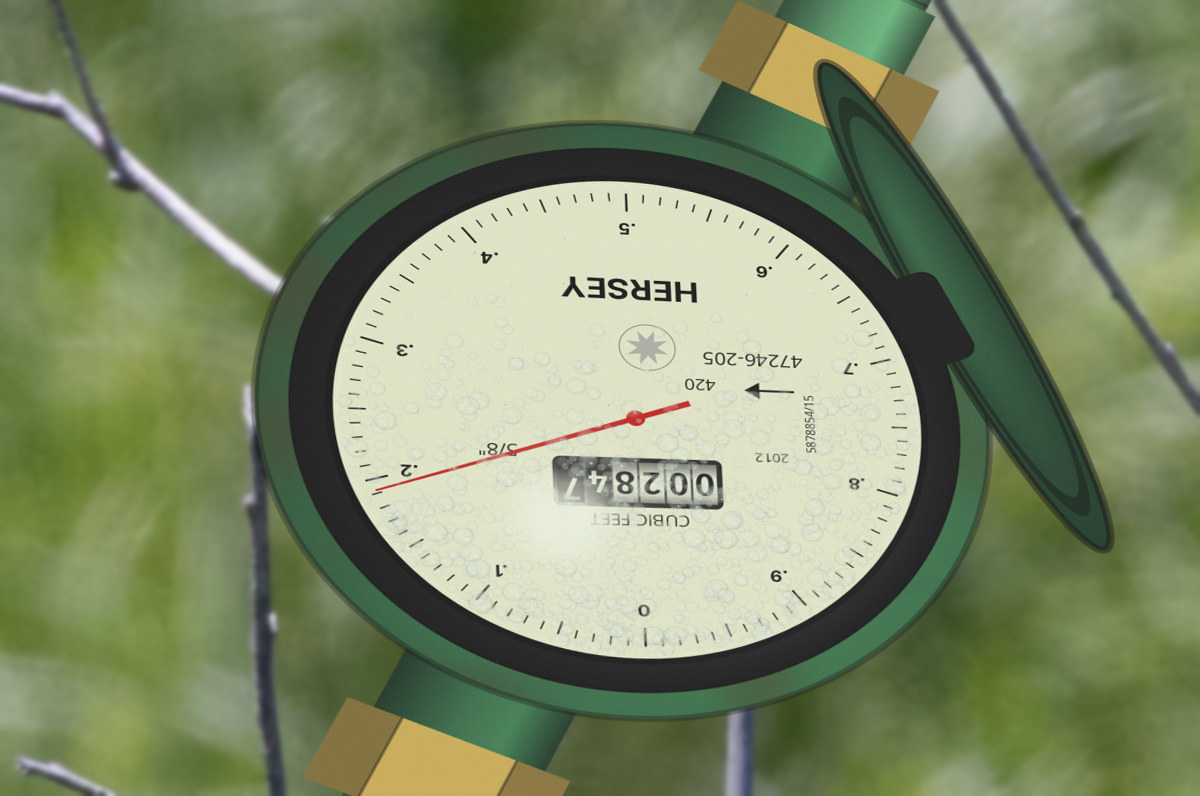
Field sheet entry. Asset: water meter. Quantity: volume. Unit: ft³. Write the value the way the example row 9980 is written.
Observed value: 2847.19
